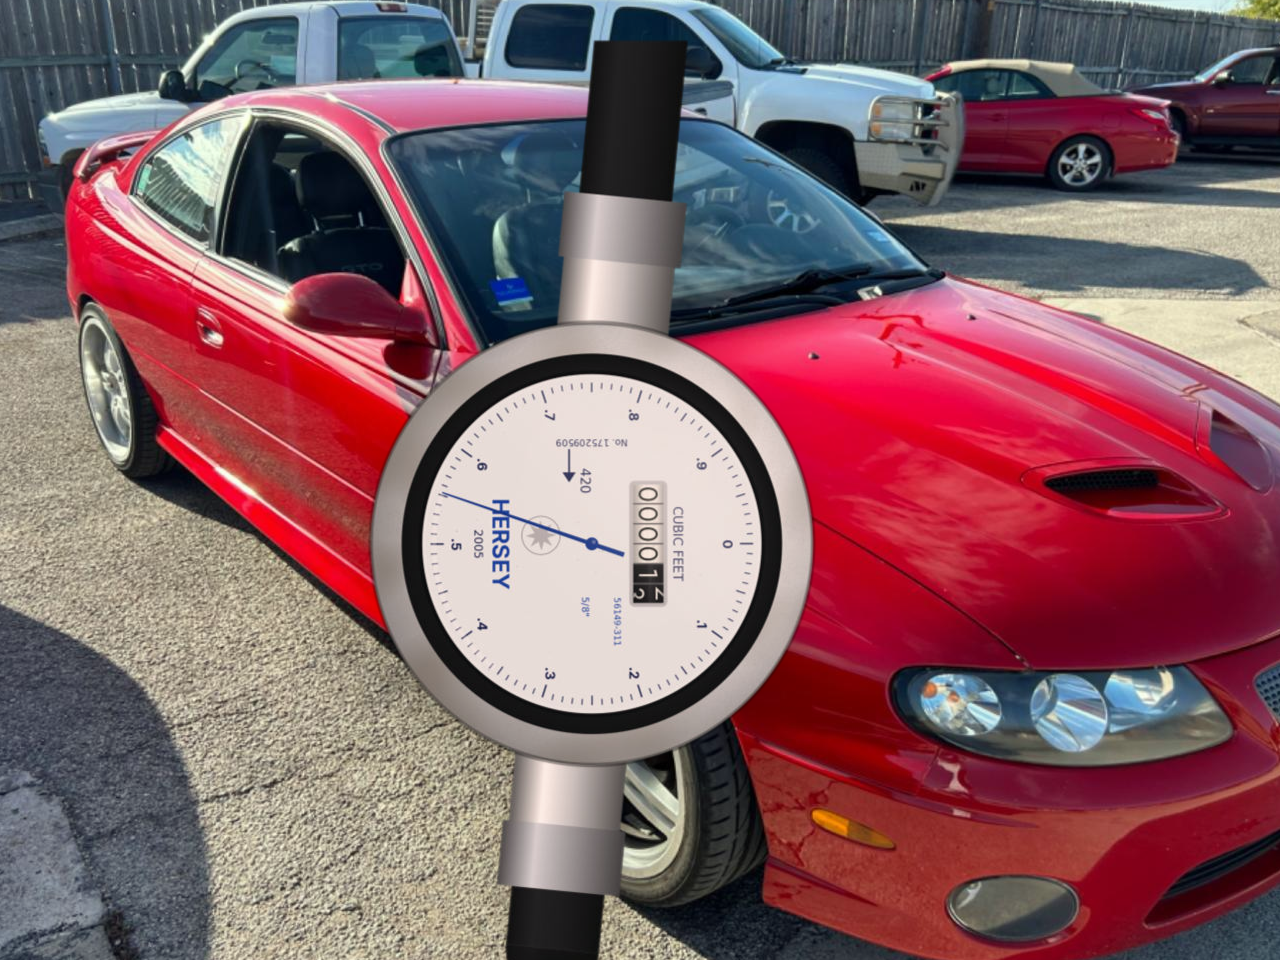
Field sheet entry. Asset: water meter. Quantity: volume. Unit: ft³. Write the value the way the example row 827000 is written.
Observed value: 12.55
